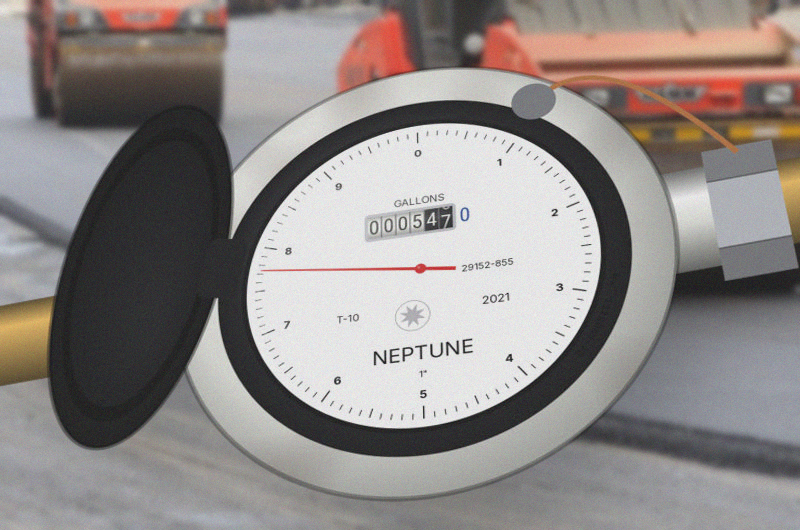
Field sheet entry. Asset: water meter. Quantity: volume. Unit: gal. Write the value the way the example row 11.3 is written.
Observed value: 5467.7
